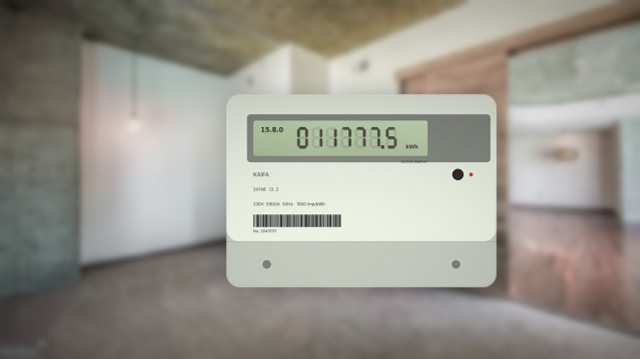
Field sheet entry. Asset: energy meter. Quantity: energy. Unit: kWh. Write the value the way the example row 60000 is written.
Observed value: 11777.5
